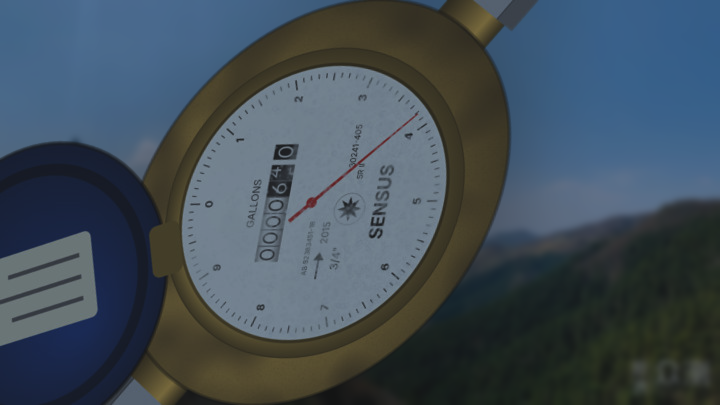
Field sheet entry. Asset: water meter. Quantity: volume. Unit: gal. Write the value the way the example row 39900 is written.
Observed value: 643.8
